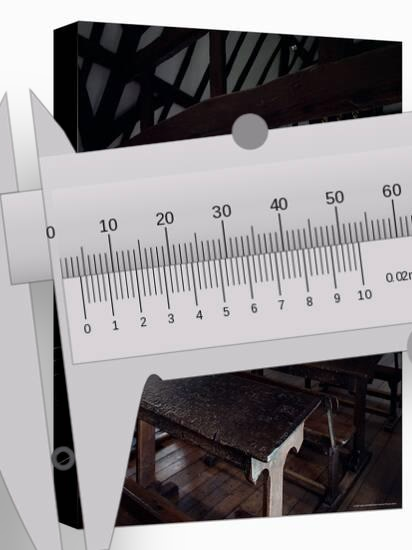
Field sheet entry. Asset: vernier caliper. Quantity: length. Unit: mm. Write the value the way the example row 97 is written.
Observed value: 4.2
